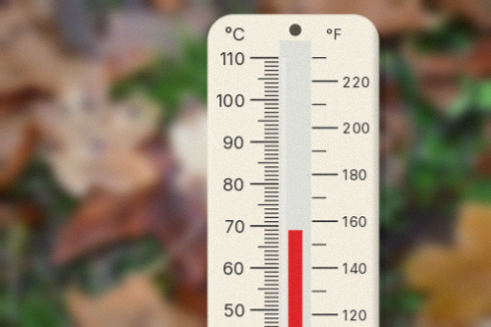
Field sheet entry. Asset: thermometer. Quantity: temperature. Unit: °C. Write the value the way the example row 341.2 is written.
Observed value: 69
